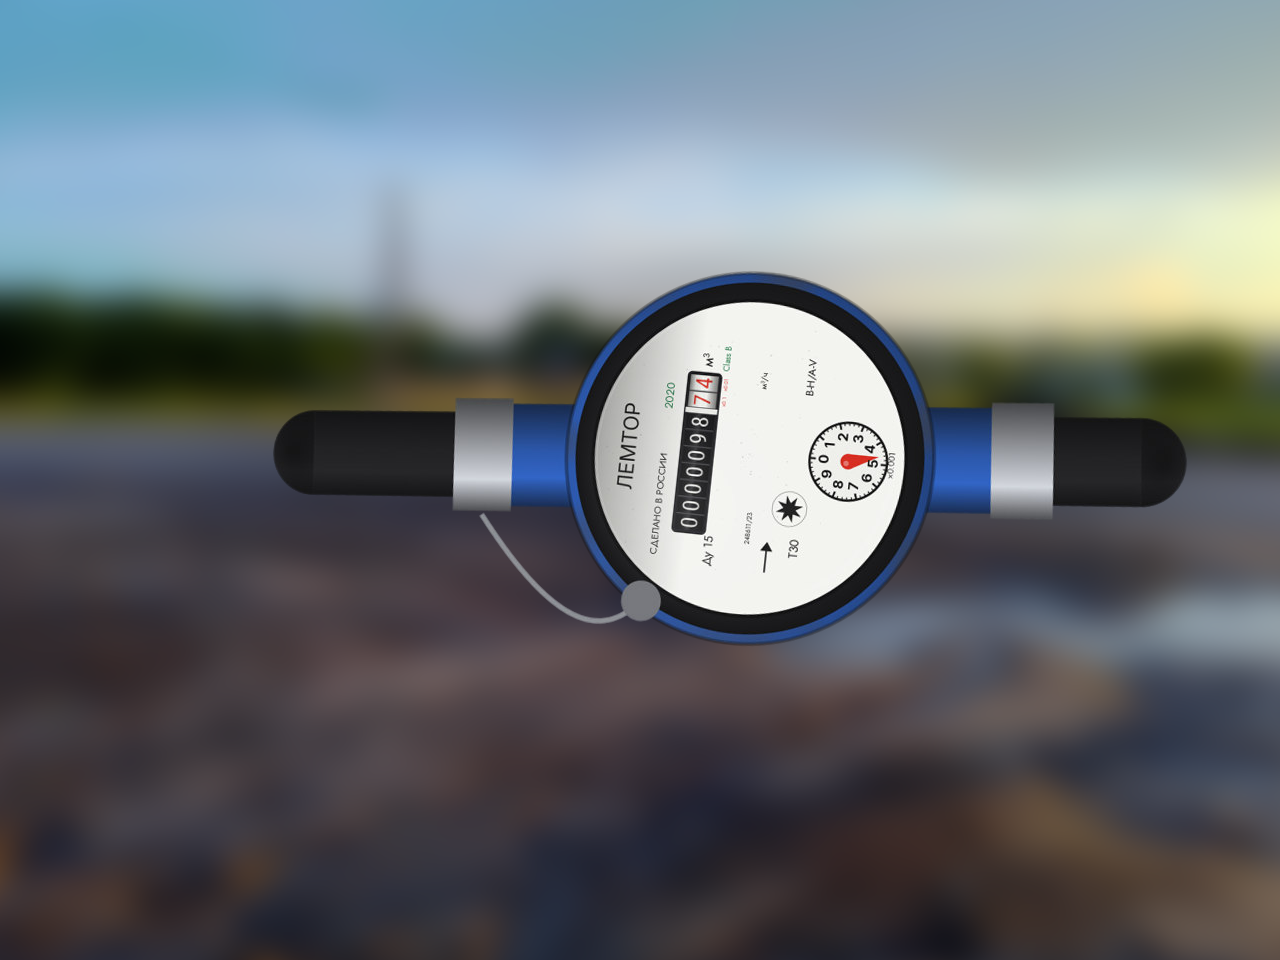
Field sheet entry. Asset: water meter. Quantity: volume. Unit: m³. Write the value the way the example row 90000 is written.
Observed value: 98.744
